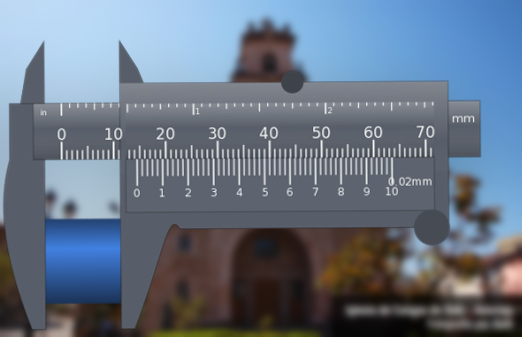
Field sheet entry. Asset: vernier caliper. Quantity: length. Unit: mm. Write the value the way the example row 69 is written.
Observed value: 14.5
